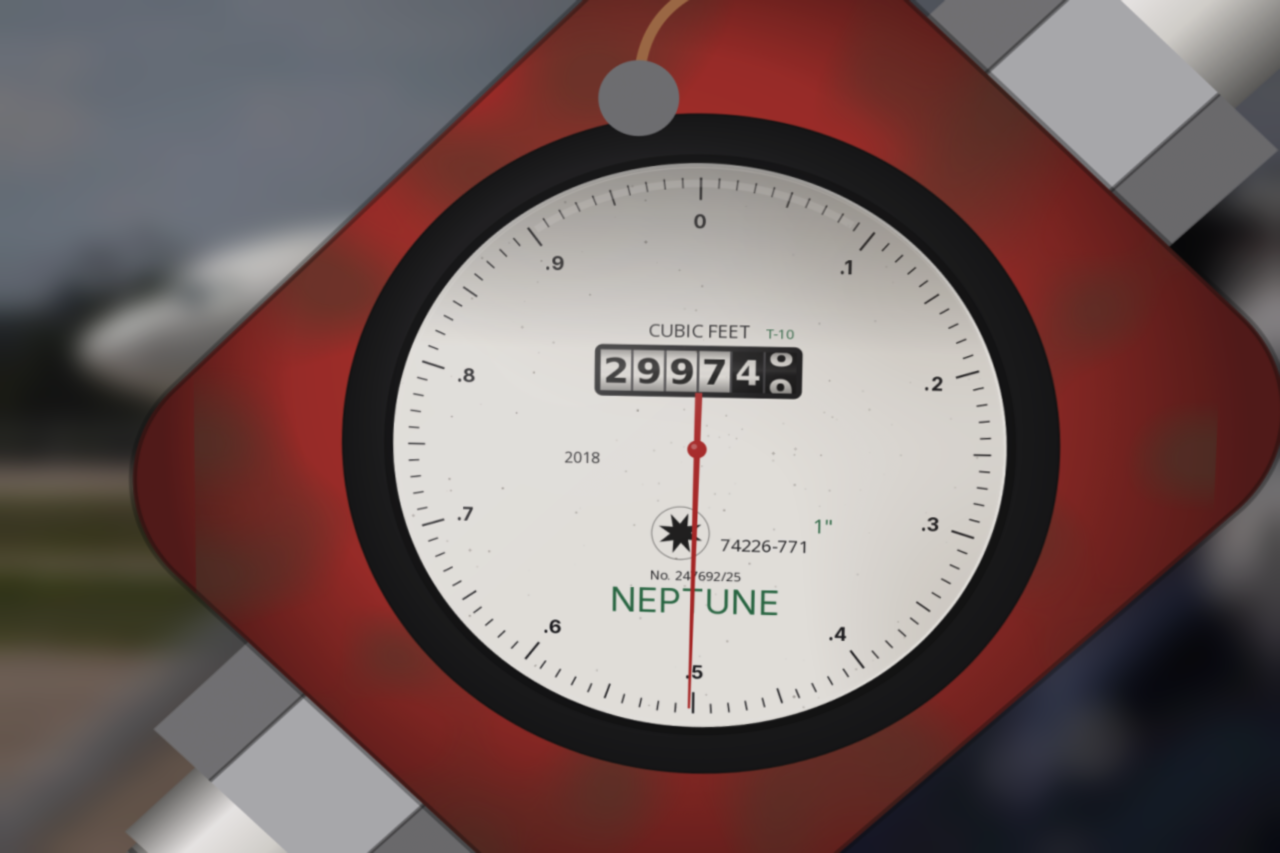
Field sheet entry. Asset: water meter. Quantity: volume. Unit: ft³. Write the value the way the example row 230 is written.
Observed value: 299748.50
